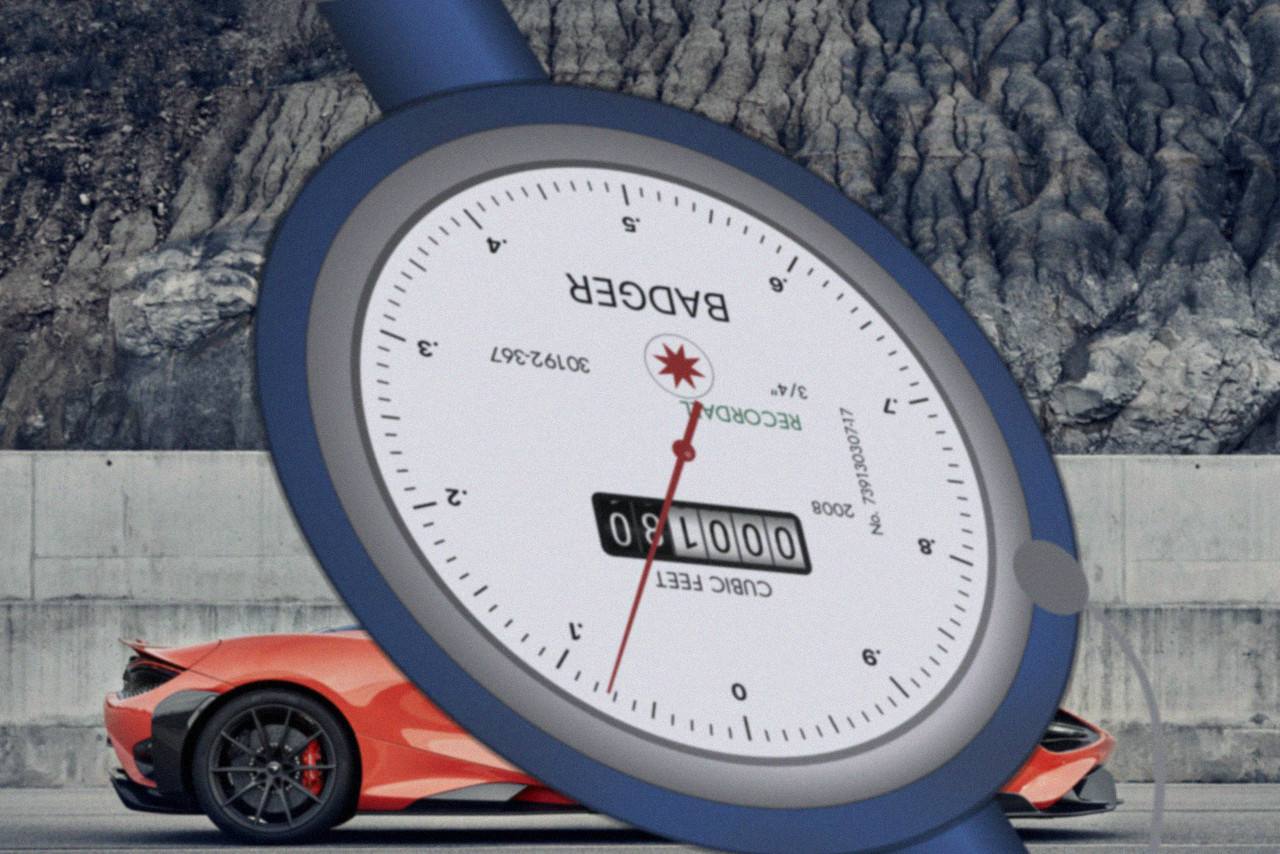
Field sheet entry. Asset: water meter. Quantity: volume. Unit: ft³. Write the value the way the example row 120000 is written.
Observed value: 180.07
